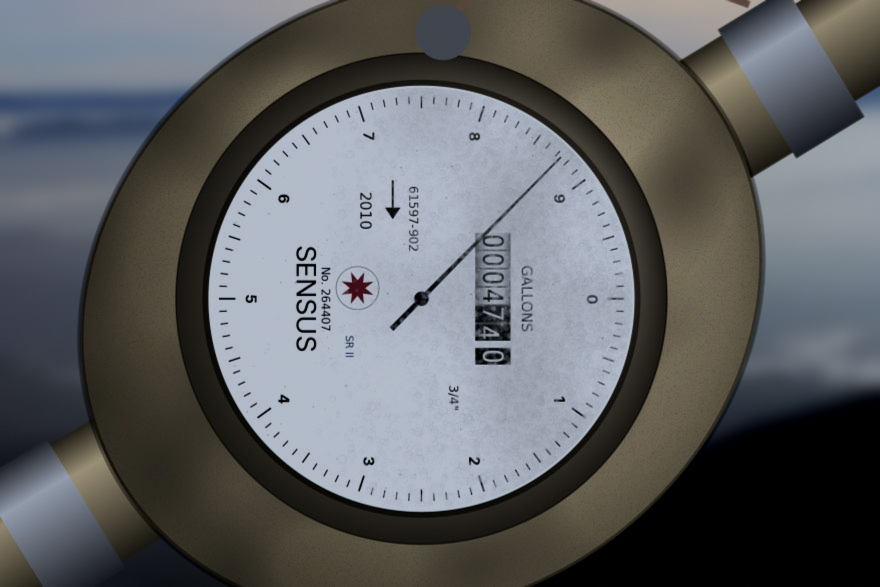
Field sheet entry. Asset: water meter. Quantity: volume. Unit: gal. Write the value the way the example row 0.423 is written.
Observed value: 4738.7
